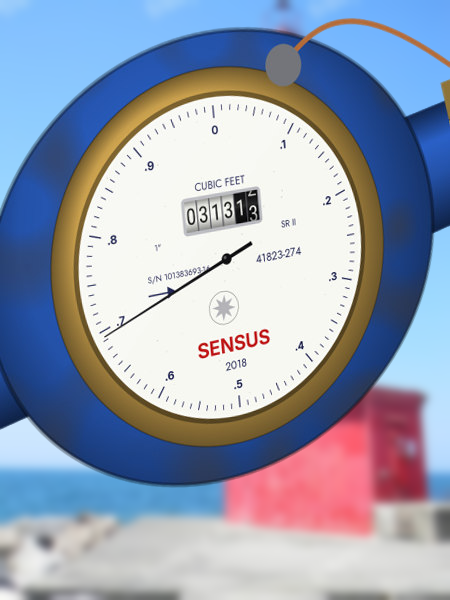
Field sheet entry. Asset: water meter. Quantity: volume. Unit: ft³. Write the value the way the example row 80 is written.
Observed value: 31312.69
